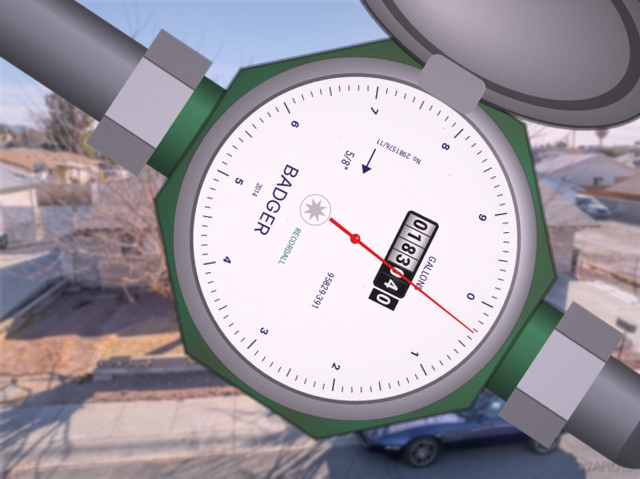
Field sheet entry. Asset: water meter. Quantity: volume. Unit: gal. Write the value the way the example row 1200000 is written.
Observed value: 183040.3
